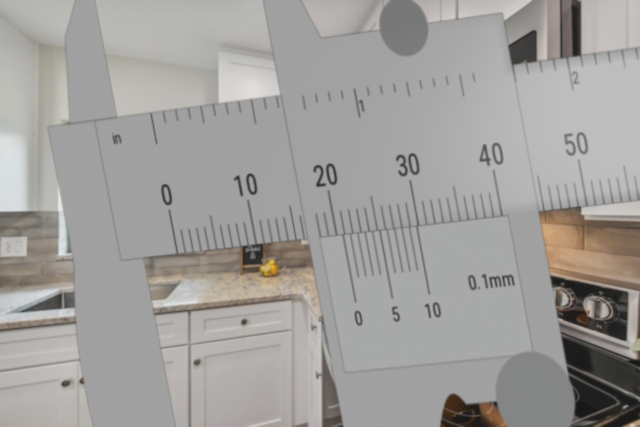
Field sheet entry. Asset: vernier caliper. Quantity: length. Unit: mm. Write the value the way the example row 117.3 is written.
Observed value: 20.8
